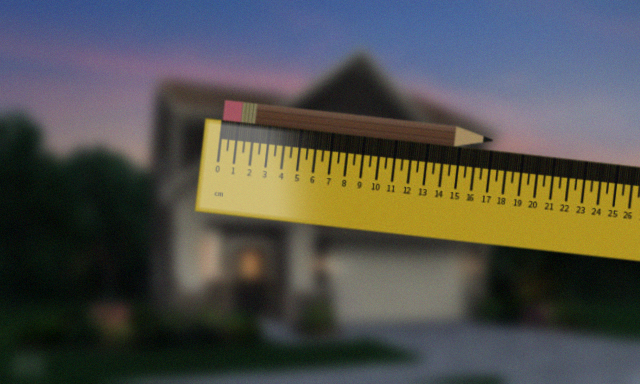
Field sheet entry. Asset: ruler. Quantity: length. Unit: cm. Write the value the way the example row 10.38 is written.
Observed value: 17
